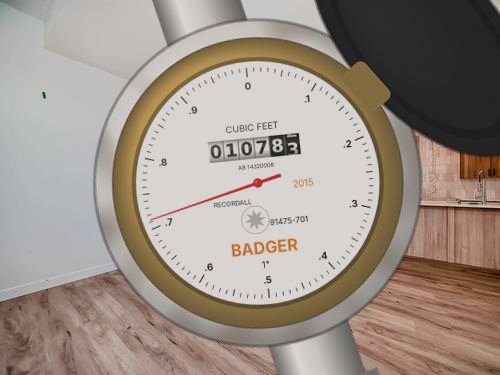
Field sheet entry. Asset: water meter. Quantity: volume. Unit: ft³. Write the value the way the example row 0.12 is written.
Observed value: 10782.71
